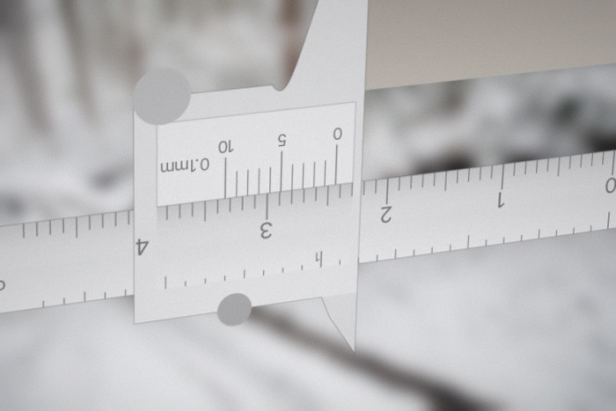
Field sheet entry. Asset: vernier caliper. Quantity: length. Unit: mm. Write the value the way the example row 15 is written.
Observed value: 24.4
